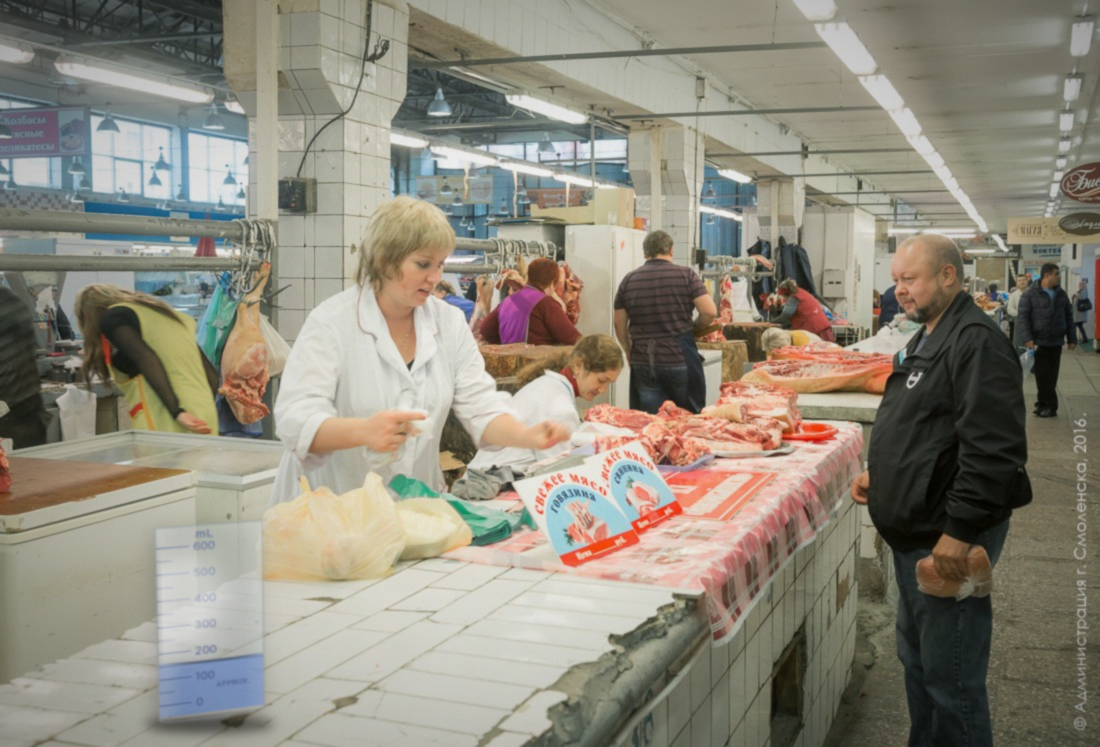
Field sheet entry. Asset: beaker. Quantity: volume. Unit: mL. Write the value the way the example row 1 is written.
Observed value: 150
